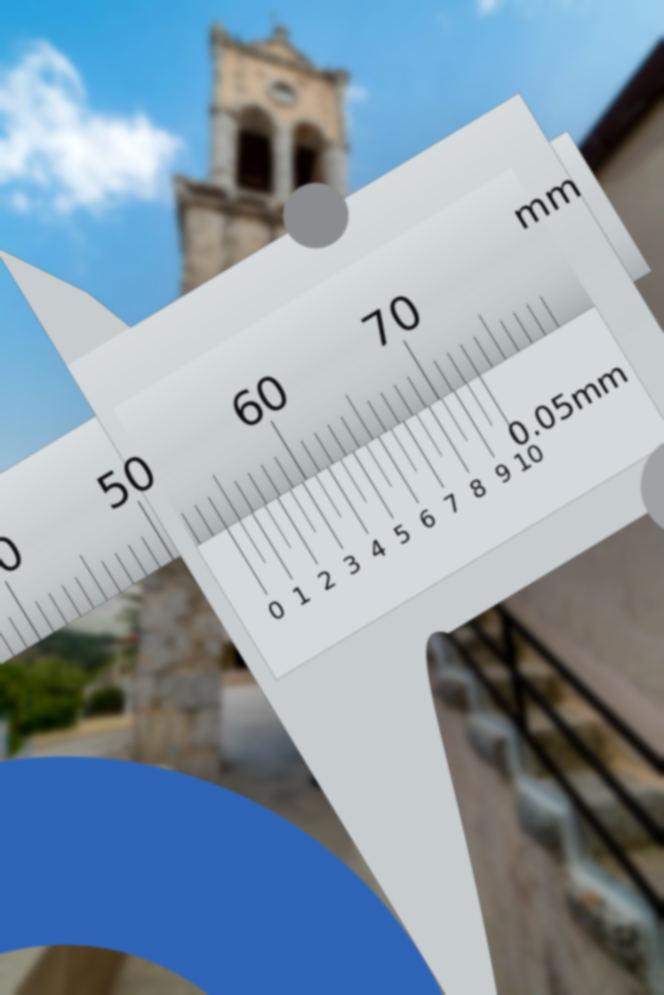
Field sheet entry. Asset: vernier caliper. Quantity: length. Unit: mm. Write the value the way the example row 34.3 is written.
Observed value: 54.0
